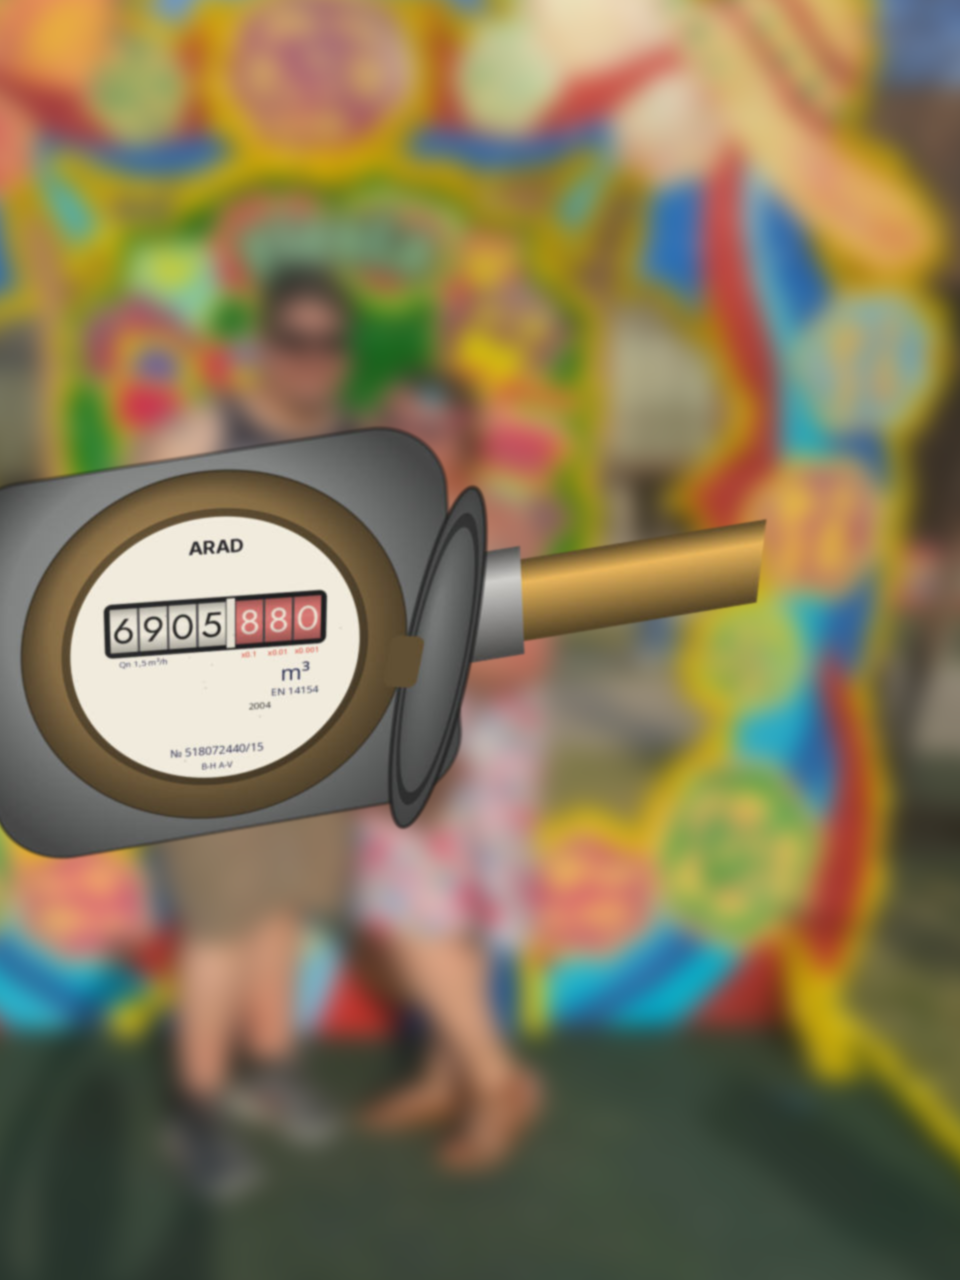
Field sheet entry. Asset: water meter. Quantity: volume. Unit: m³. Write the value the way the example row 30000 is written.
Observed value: 6905.880
